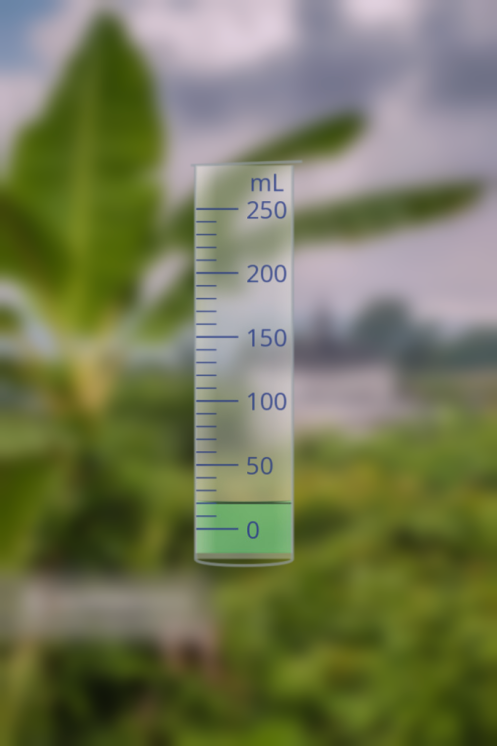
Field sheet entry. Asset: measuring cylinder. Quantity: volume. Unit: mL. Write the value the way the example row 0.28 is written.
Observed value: 20
